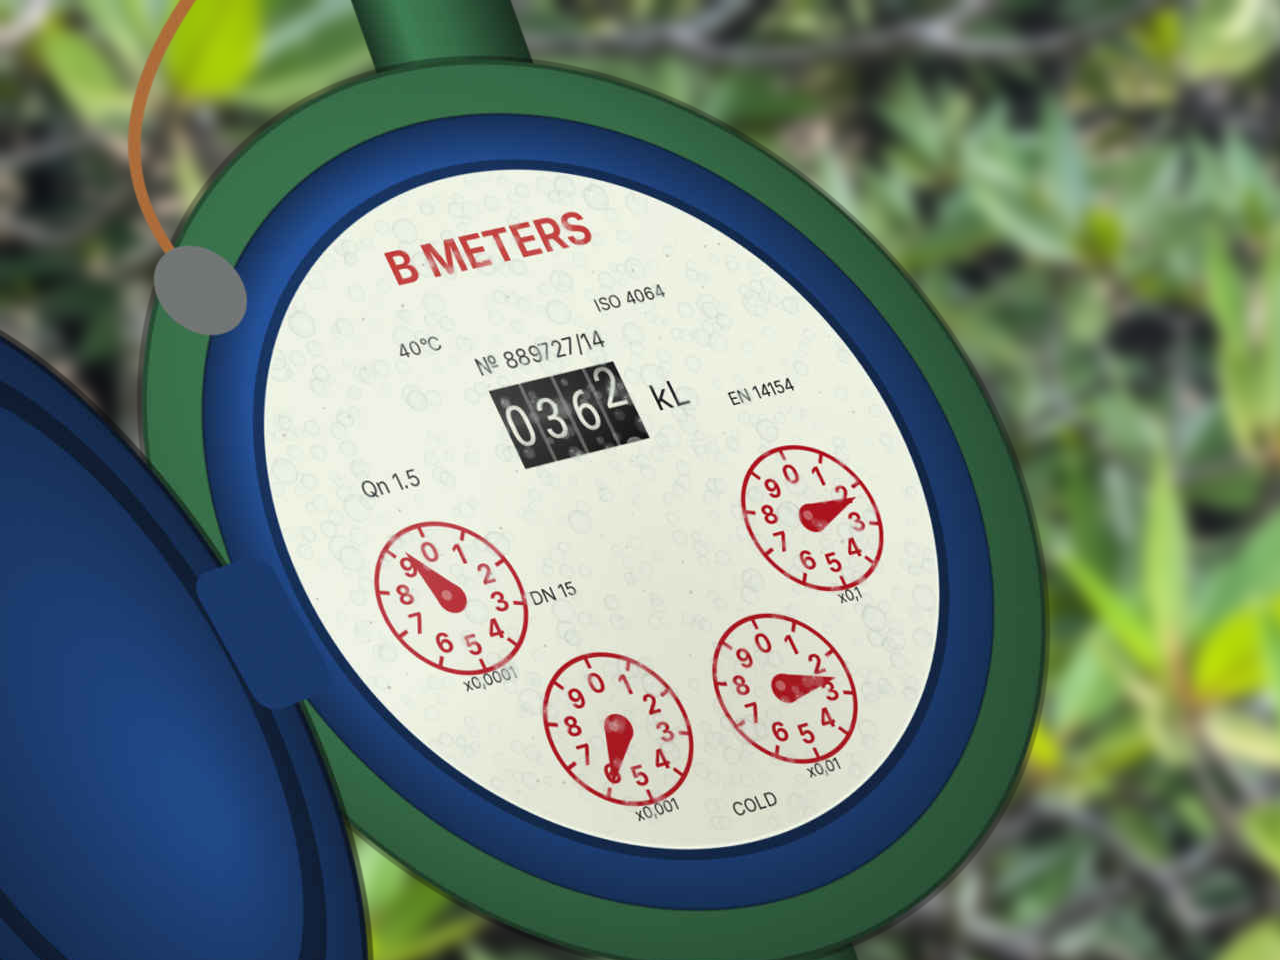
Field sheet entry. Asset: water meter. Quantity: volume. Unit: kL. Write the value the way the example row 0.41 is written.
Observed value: 362.2259
